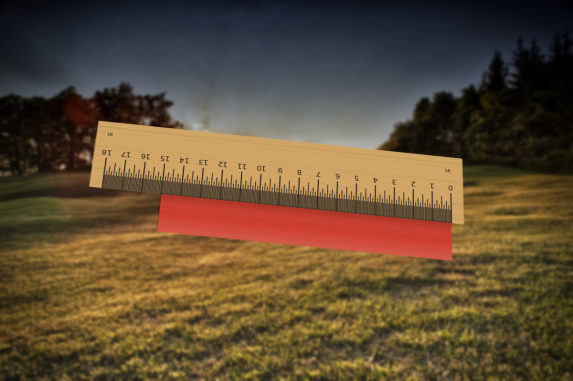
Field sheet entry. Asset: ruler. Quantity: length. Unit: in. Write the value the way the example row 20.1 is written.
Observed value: 15
